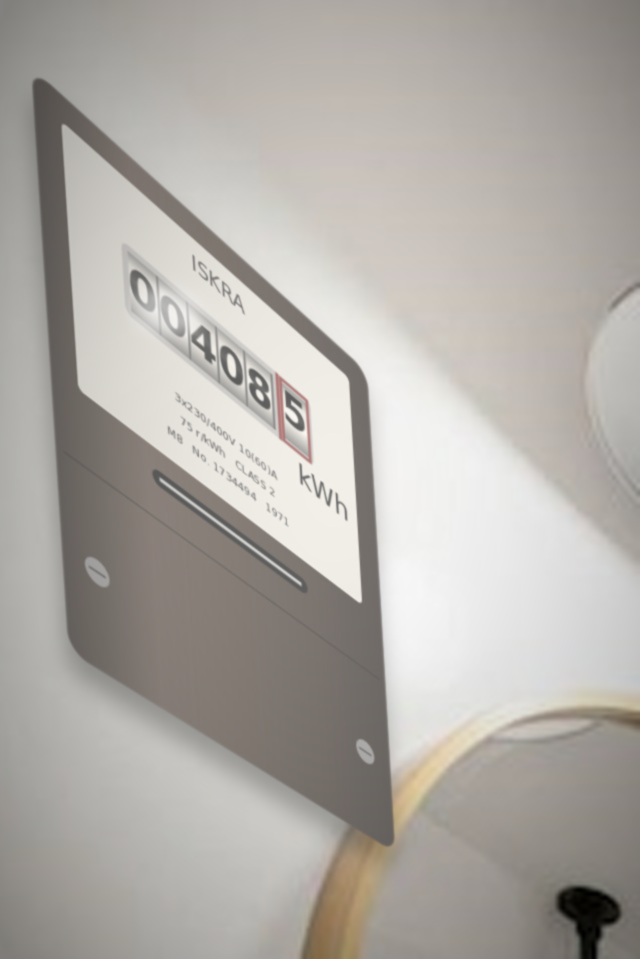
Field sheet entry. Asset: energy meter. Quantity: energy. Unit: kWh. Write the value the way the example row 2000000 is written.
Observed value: 408.5
